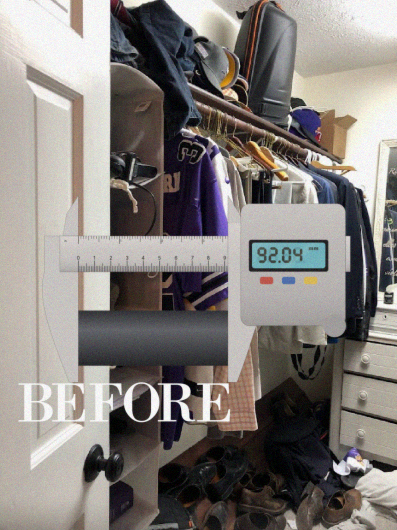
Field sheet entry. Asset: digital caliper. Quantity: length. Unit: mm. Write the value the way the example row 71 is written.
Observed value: 92.04
